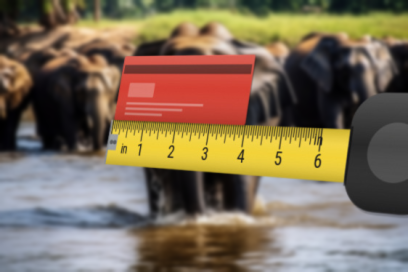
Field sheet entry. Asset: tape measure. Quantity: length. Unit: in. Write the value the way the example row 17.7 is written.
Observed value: 4
